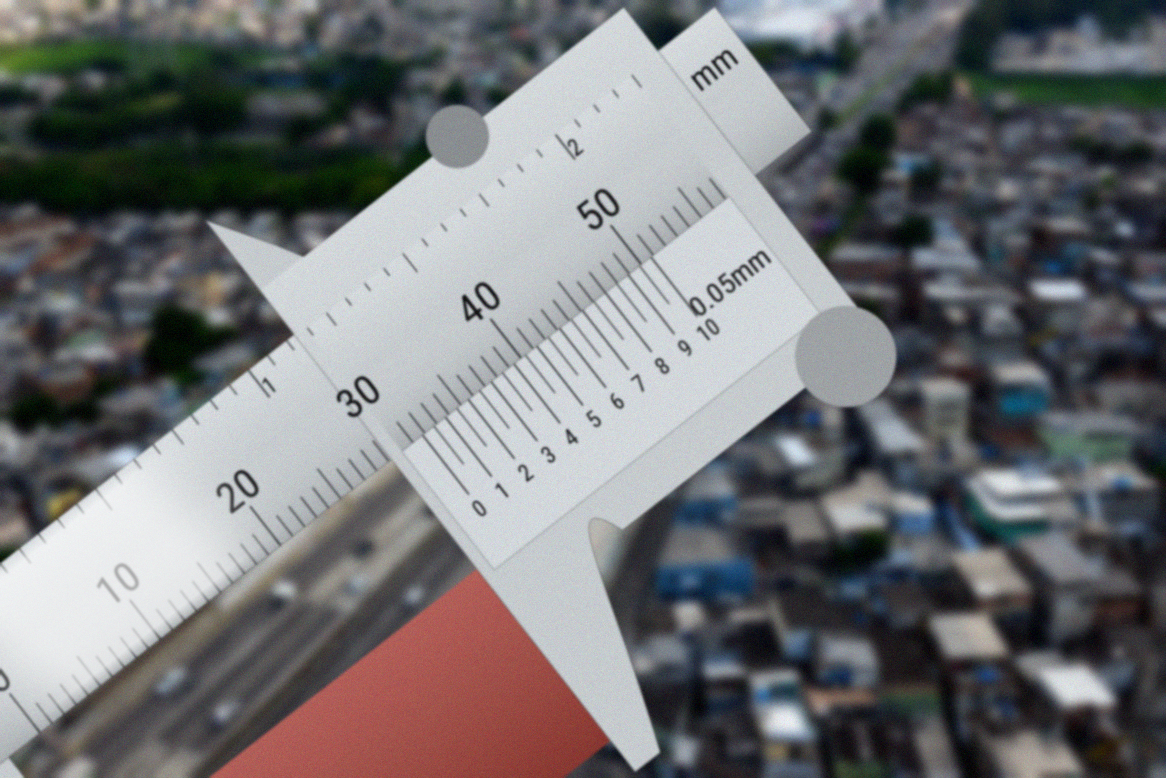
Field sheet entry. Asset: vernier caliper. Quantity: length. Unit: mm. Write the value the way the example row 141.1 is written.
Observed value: 31.8
